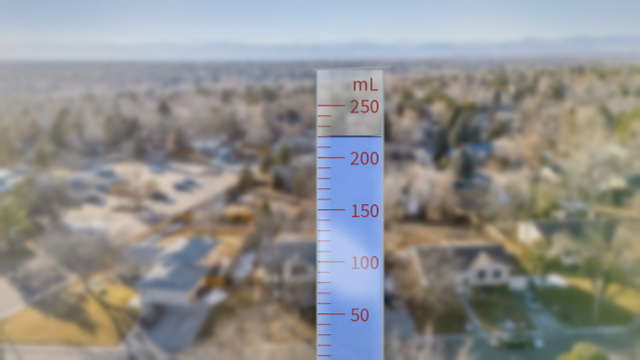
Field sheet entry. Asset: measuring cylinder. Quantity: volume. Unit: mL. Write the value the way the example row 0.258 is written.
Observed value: 220
